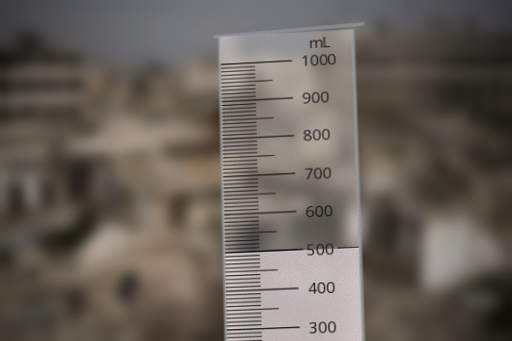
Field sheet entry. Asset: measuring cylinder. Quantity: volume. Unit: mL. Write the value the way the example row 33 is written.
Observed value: 500
